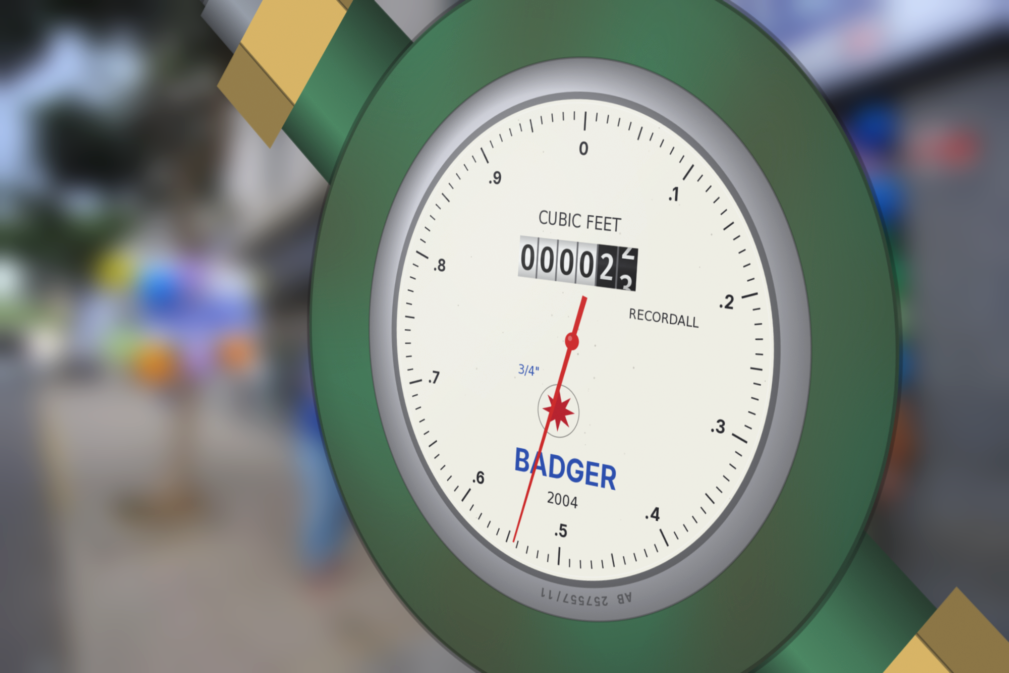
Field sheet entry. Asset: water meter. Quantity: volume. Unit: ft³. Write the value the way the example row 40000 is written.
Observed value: 22.54
